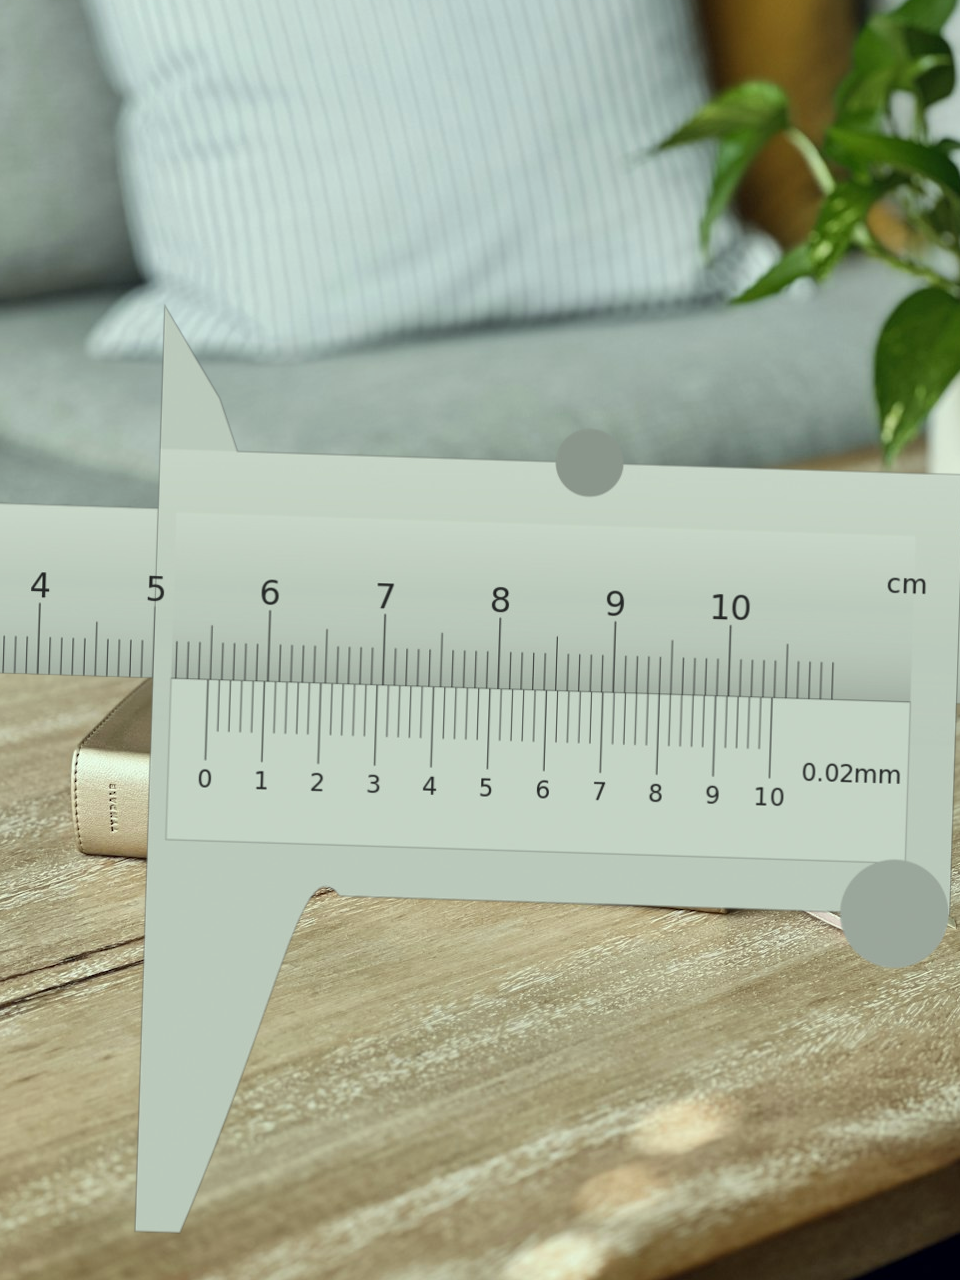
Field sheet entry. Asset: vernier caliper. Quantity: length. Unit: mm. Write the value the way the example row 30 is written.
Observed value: 54.8
